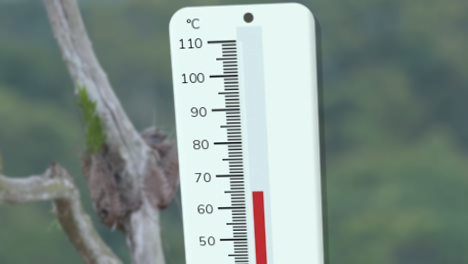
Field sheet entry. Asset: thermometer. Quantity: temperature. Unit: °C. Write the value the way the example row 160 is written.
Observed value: 65
